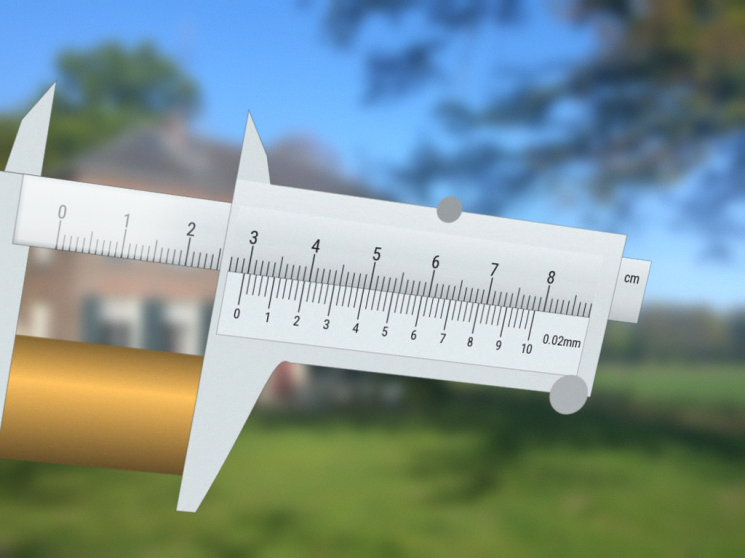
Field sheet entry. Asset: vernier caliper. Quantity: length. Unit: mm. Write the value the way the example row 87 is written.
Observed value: 29.4
